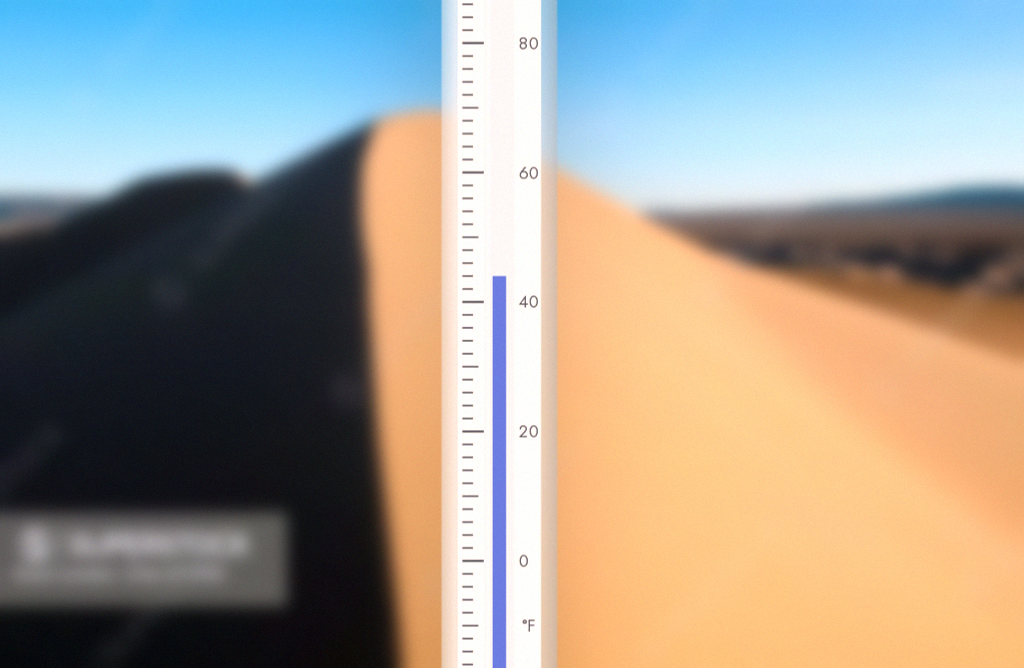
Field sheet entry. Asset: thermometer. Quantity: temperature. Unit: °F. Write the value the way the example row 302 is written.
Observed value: 44
